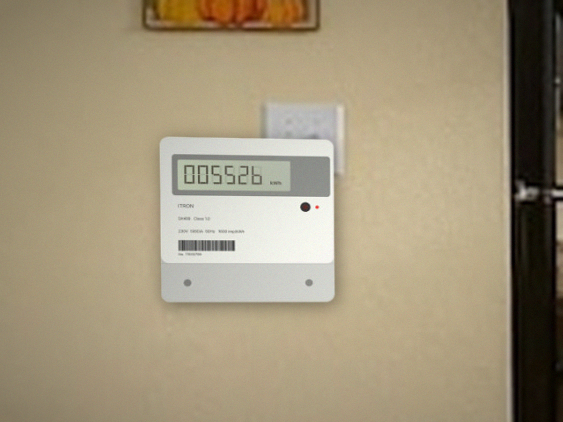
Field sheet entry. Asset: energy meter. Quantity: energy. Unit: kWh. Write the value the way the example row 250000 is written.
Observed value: 5526
